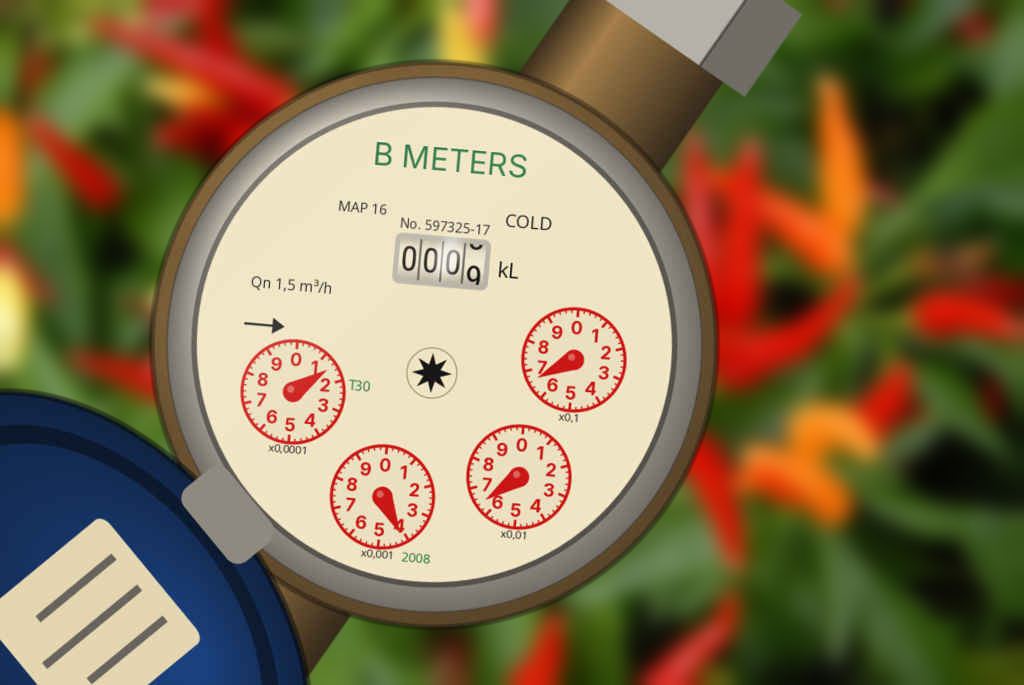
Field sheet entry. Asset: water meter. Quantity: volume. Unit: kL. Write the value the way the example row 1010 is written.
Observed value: 8.6641
